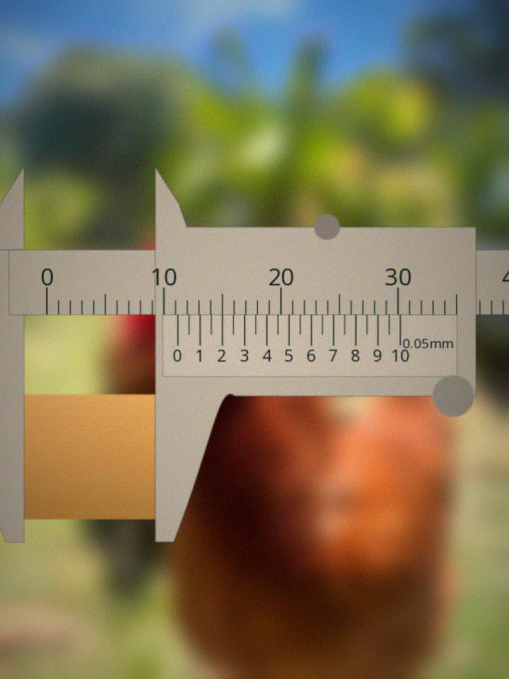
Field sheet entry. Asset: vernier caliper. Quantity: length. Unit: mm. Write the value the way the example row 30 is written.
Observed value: 11.2
